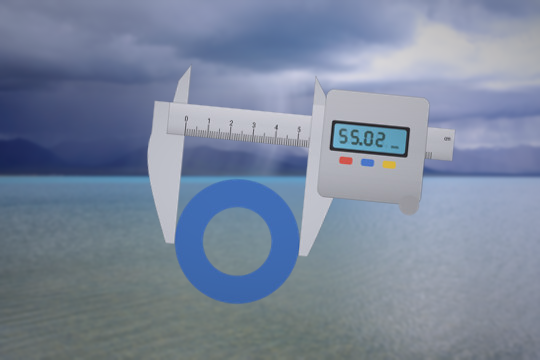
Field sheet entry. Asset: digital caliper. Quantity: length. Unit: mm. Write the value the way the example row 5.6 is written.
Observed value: 55.02
